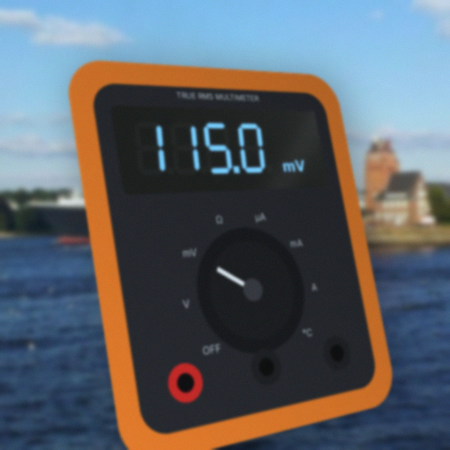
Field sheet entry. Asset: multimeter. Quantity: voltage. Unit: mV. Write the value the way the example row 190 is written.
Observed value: 115.0
